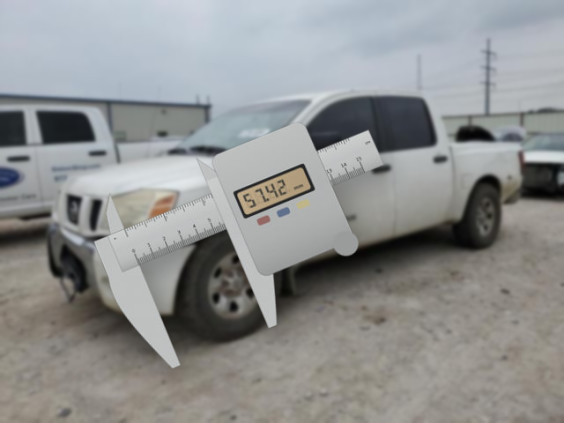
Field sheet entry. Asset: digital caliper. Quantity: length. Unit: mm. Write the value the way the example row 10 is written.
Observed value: 57.42
